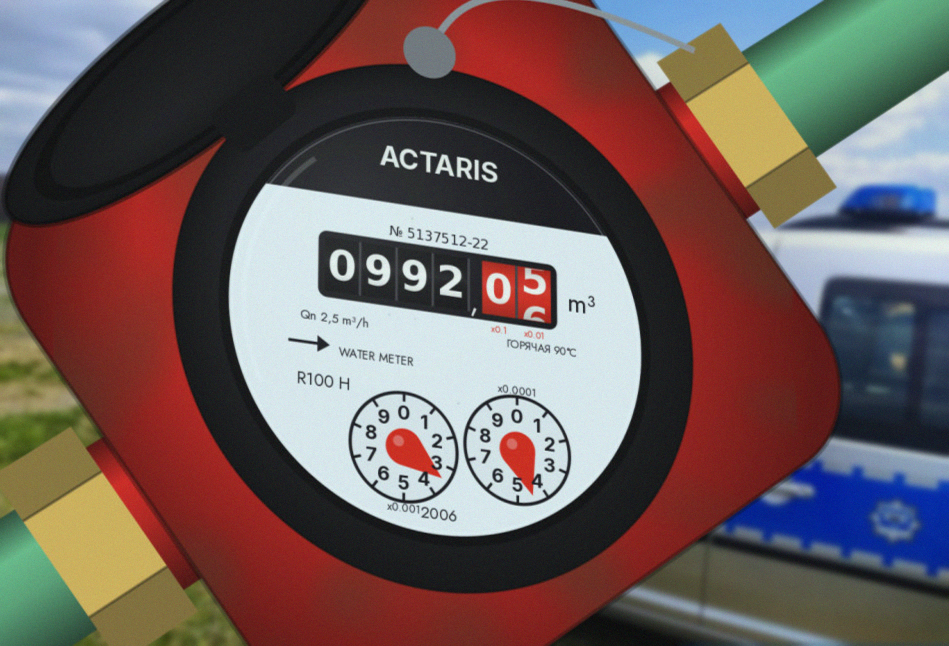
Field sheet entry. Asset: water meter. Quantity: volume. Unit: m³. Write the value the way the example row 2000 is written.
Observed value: 992.0534
